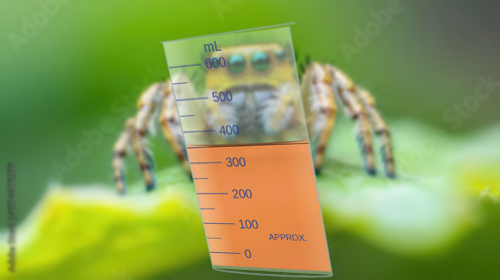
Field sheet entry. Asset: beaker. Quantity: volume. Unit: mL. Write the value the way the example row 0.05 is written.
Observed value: 350
